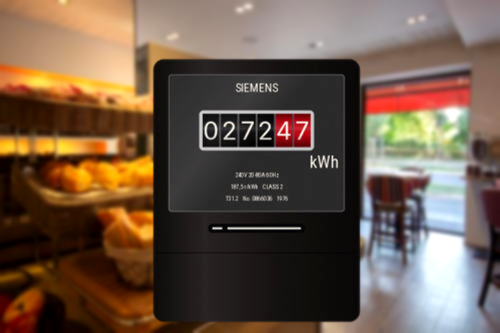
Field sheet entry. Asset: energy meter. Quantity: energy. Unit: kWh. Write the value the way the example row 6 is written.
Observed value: 272.47
